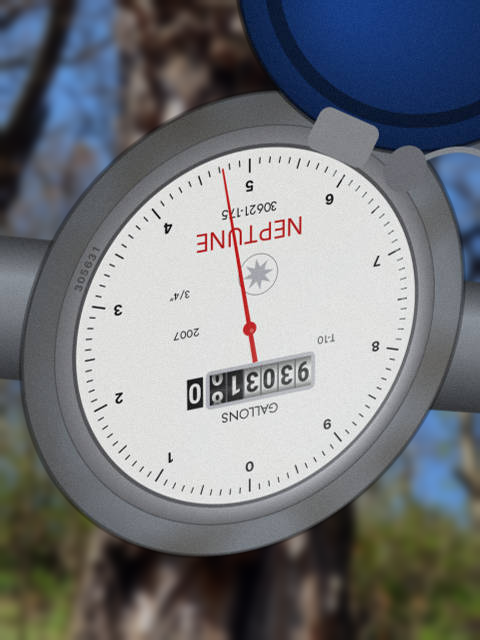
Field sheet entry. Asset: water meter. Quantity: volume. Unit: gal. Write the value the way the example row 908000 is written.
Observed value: 9303184.7
